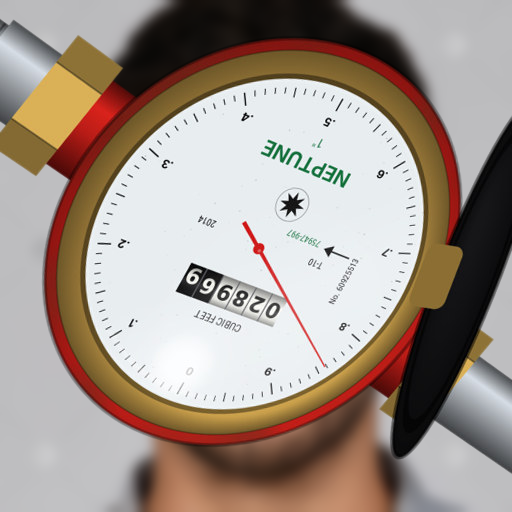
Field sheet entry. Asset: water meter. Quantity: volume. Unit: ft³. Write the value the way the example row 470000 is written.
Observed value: 28968.84
